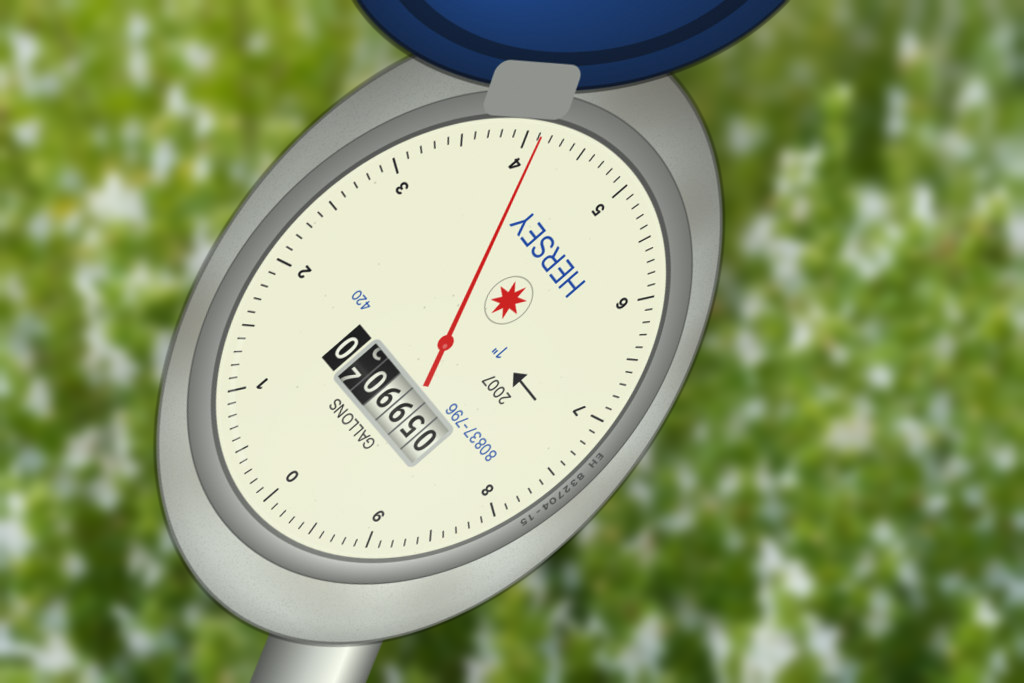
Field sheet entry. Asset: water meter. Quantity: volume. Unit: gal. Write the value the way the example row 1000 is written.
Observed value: 599024.1
